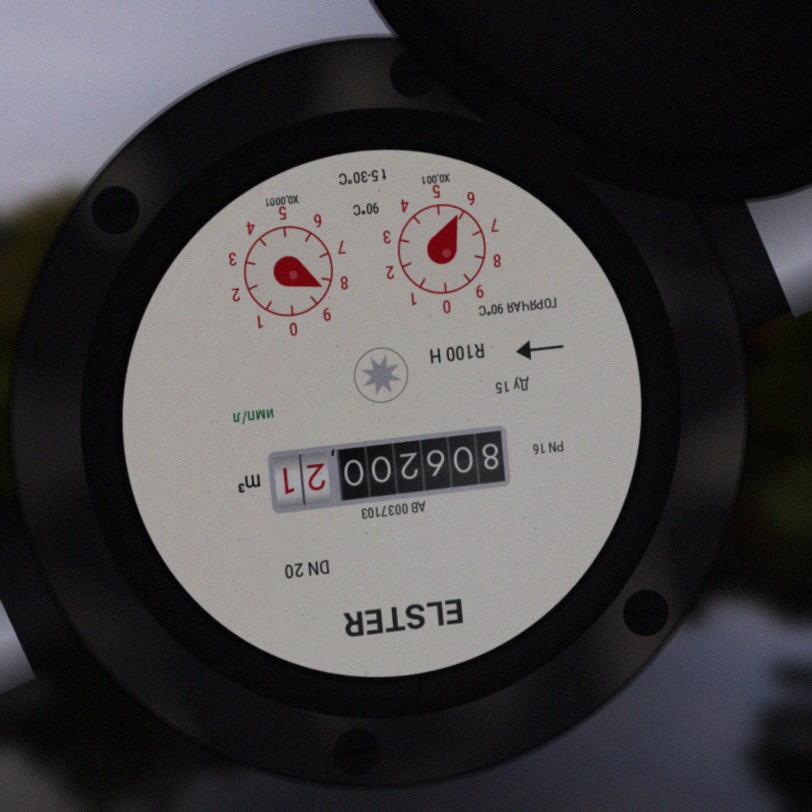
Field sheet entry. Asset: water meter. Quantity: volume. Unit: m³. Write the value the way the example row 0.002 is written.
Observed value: 806200.2158
